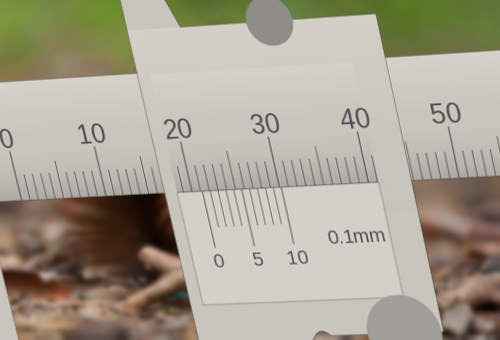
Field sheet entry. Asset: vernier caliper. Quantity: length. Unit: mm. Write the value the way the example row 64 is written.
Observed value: 21.2
